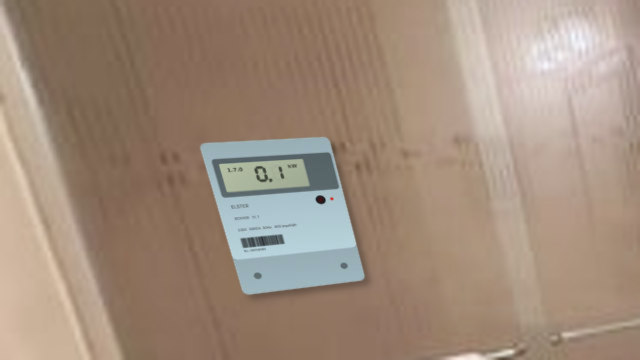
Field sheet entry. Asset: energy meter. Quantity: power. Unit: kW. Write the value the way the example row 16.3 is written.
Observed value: 0.1
